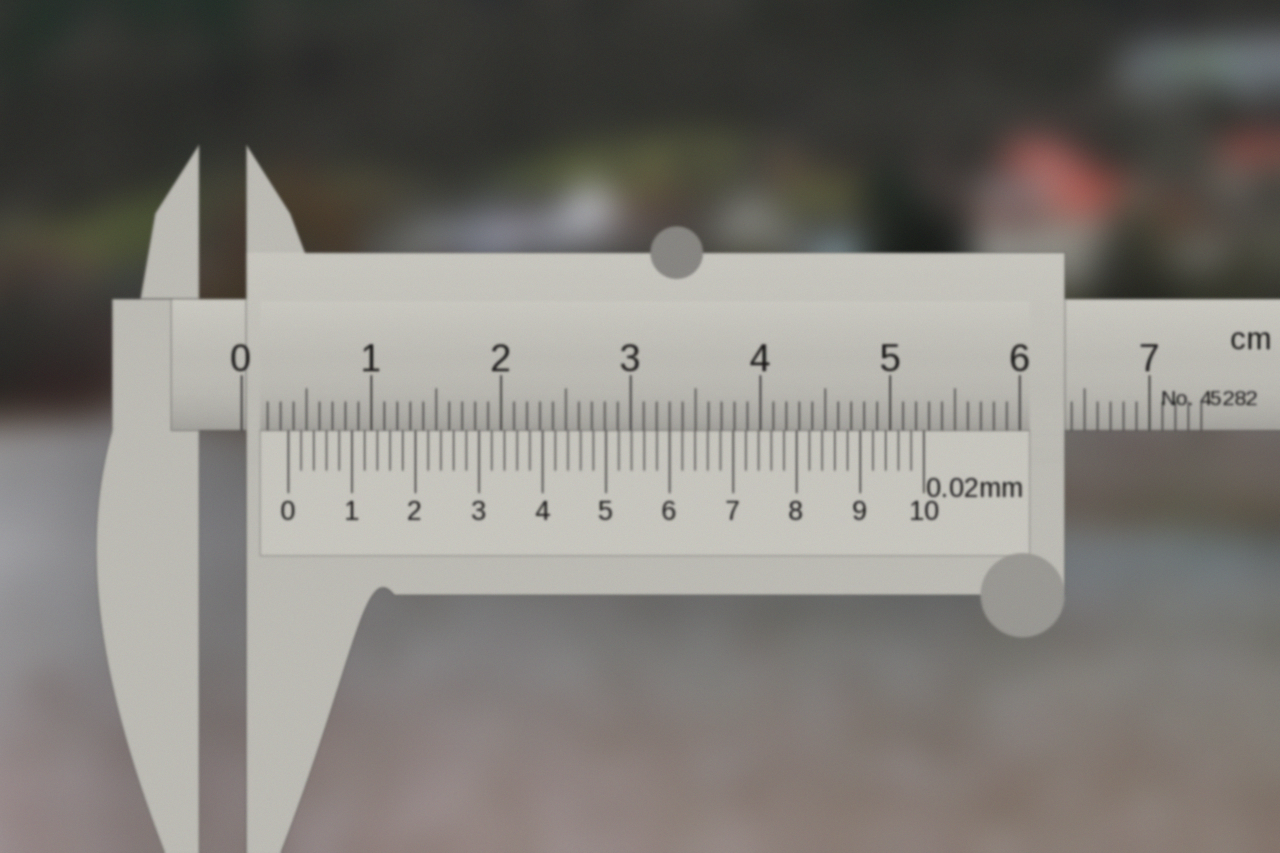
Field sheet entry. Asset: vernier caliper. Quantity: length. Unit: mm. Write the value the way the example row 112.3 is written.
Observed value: 3.6
